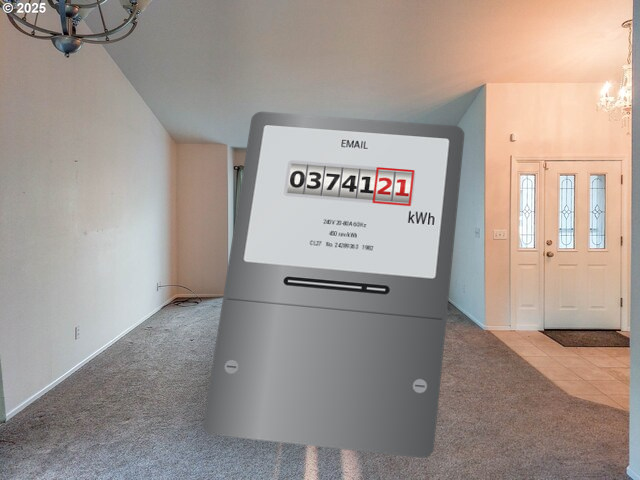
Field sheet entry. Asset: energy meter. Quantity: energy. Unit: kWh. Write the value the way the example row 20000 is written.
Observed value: 3741.21
